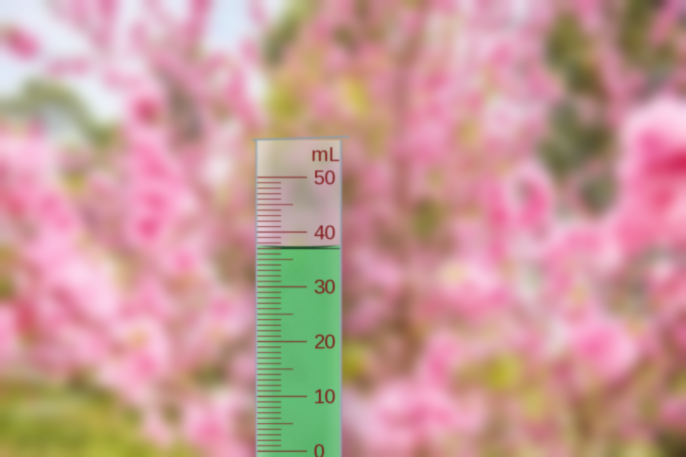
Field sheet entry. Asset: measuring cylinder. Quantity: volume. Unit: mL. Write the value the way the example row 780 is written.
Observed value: 37
